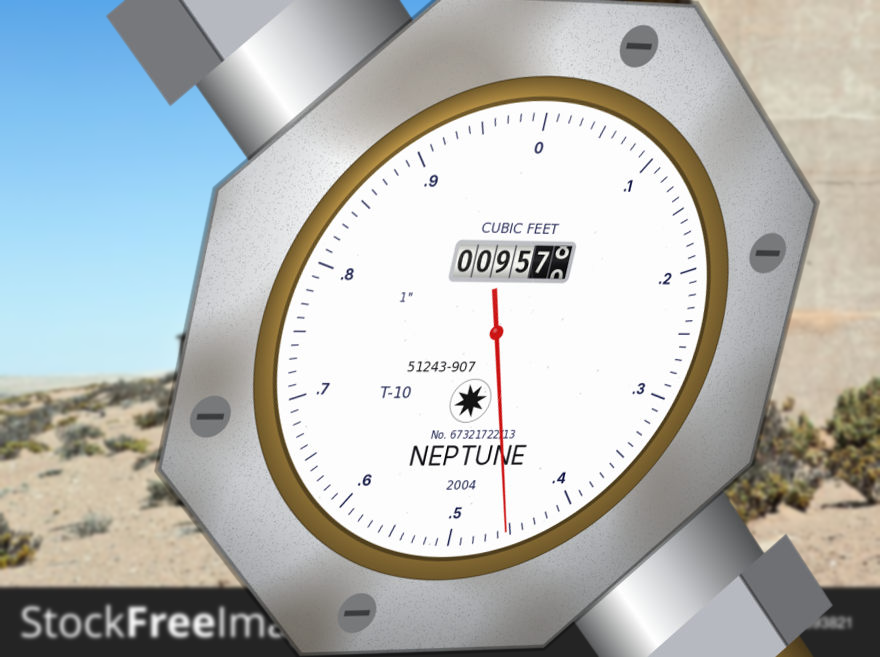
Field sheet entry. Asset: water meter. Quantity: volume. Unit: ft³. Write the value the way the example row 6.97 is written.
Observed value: 9578.45
